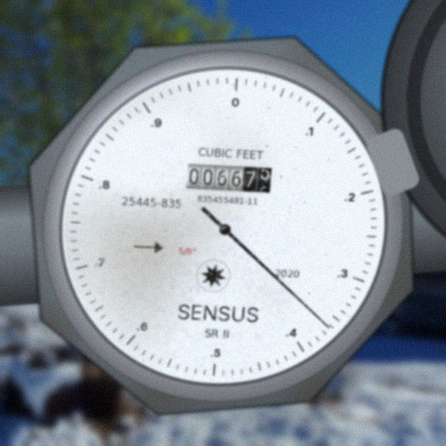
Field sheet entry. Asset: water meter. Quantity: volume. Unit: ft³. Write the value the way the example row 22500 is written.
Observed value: 6675.36
